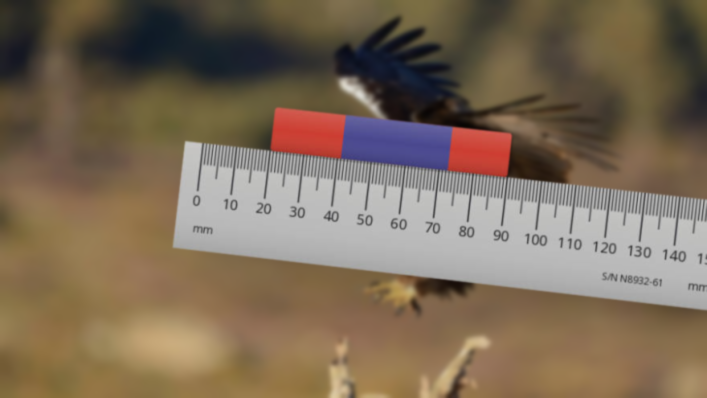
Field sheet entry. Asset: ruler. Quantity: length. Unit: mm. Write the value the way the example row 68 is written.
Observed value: 70
